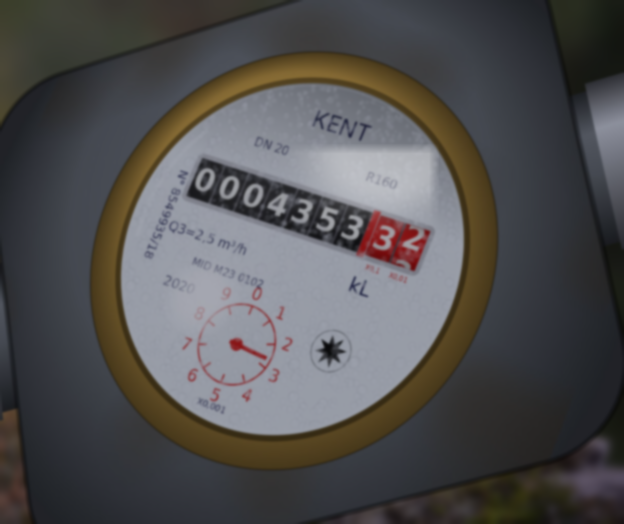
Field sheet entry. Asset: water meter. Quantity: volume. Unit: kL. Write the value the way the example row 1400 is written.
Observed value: 4353.322
